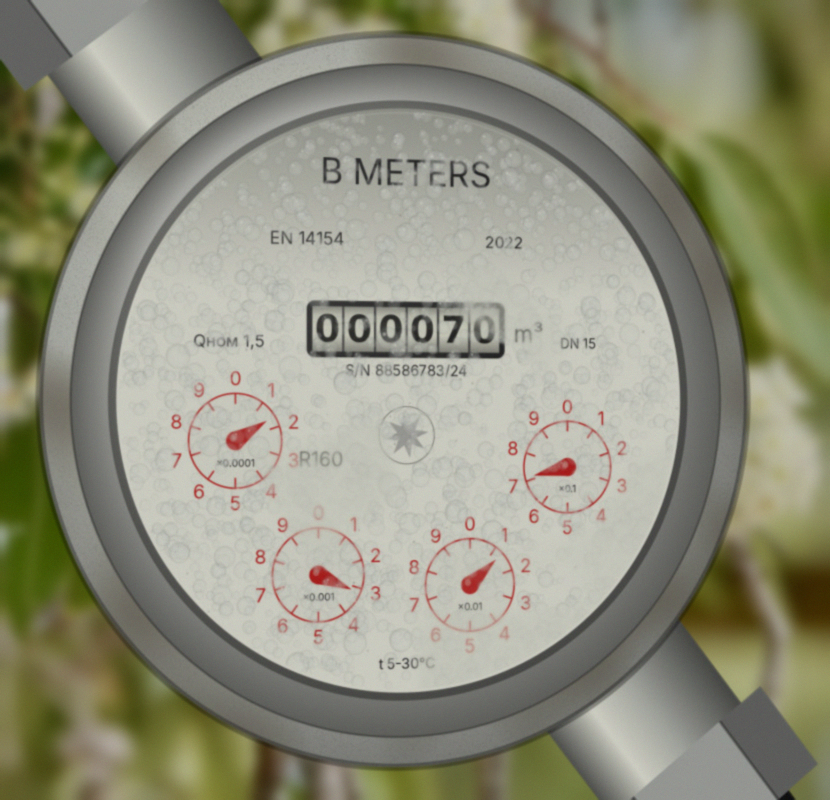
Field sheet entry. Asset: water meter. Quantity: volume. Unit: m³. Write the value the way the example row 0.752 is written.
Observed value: 70.7131
